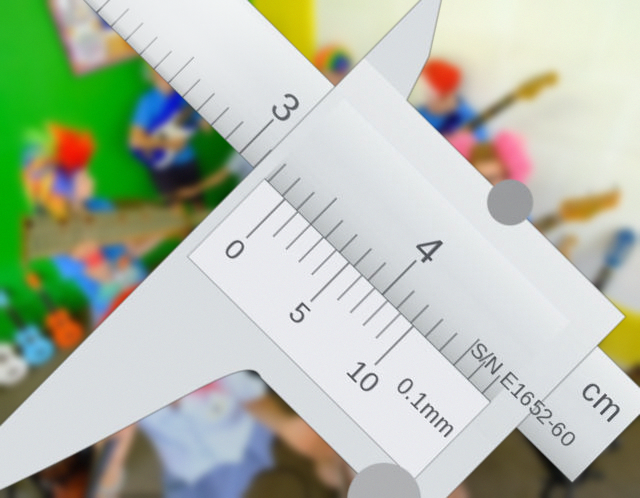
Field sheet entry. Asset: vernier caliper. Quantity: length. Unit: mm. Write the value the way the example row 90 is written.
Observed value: 33.2
